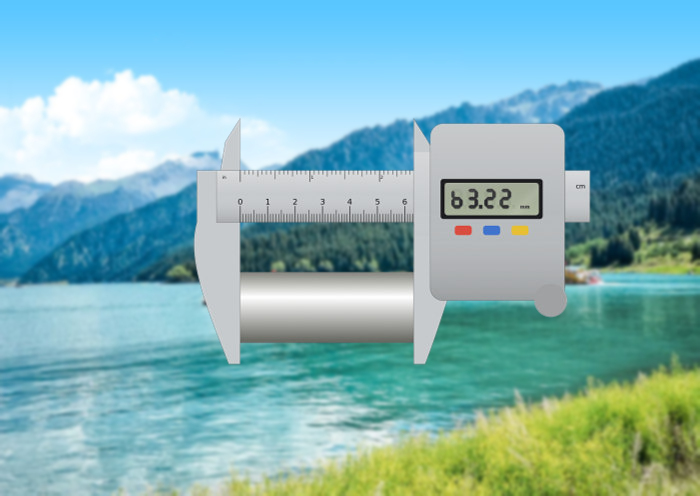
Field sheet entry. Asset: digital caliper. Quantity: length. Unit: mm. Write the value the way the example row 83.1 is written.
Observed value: 63.22
